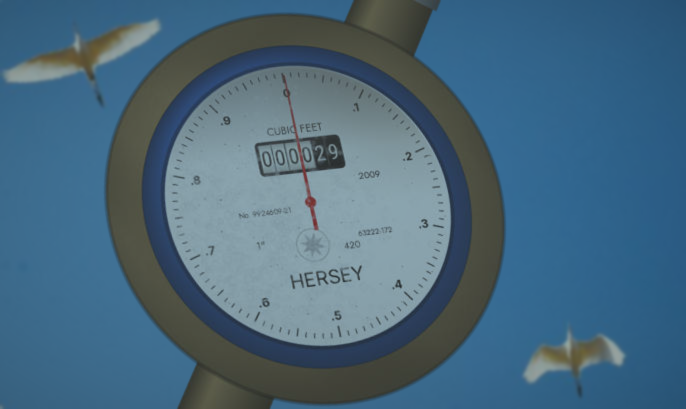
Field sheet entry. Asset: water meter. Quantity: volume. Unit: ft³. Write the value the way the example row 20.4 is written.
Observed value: 29.00
